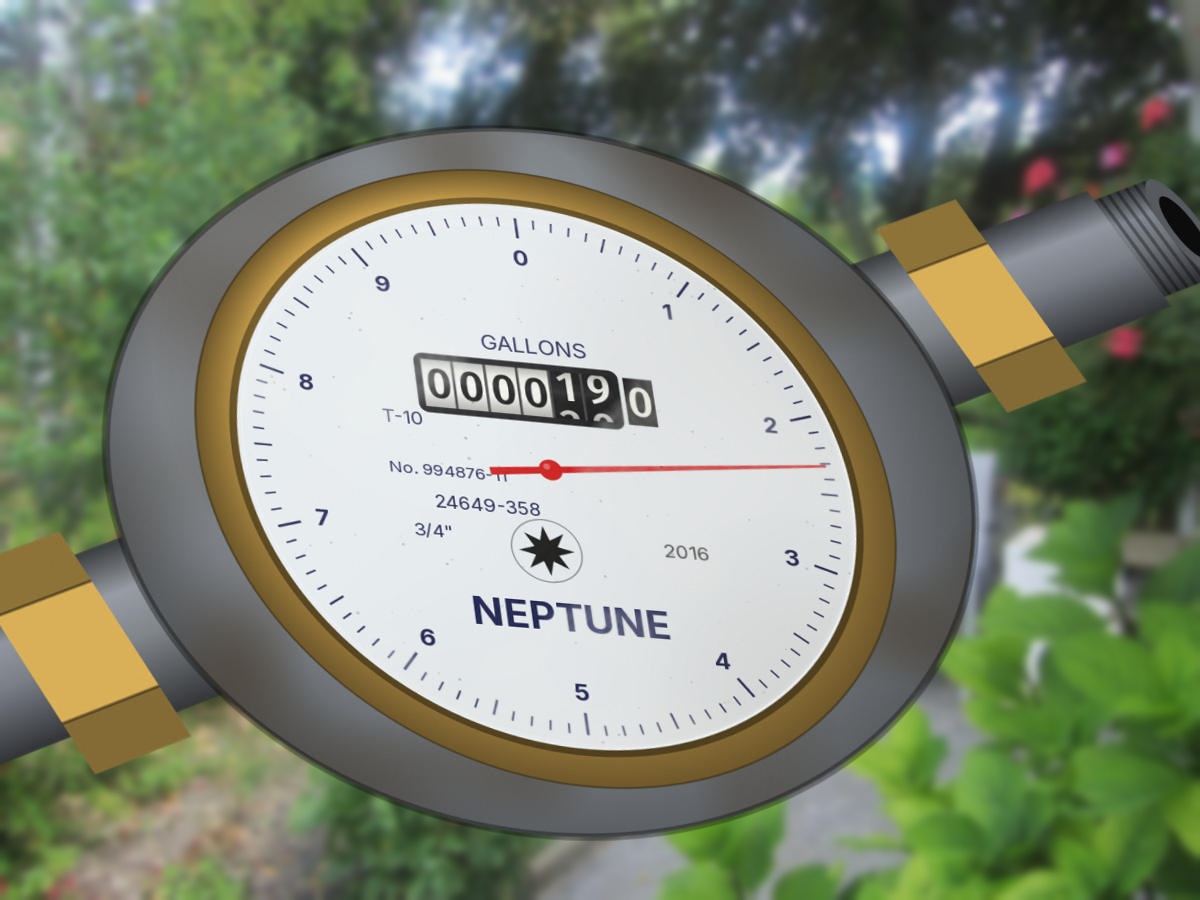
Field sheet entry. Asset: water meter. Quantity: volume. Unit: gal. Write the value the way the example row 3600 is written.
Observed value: 192.3
